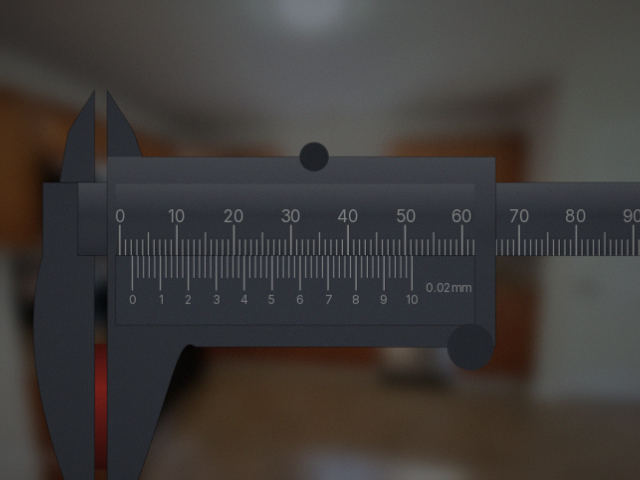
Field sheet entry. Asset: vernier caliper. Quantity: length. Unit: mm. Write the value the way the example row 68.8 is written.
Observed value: 2.2
